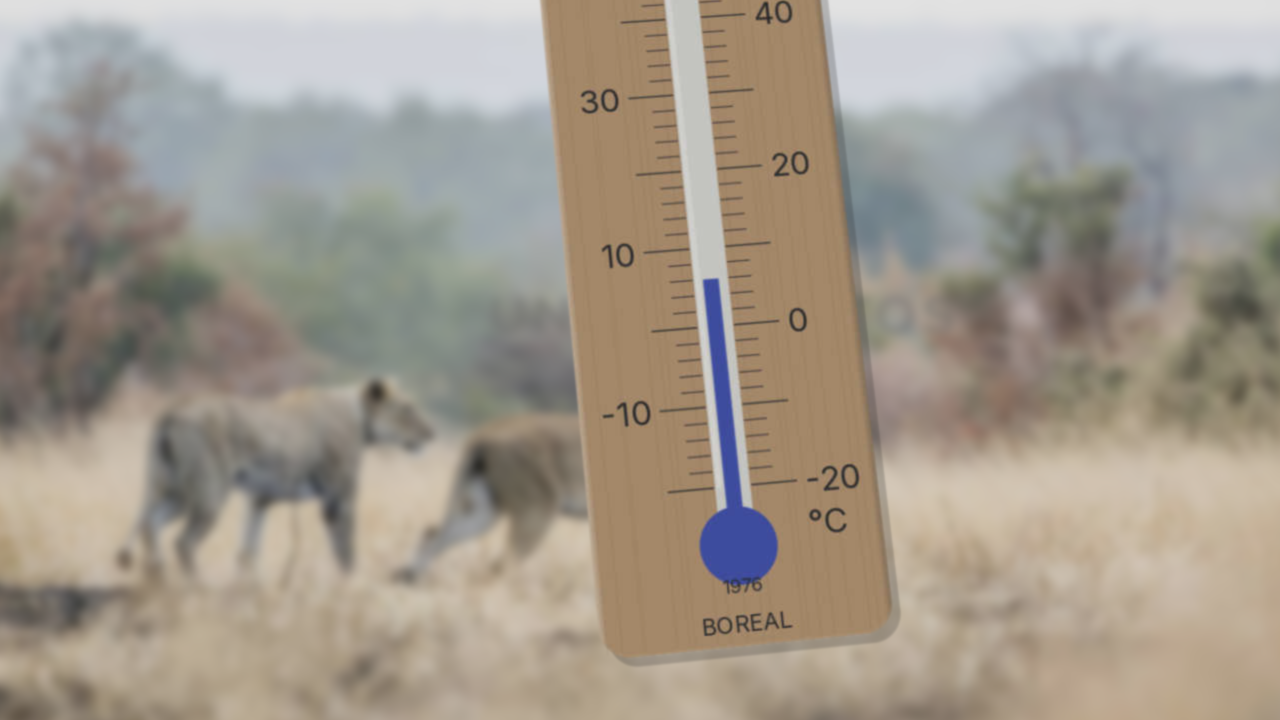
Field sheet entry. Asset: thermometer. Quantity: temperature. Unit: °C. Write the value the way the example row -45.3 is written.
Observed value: 6
